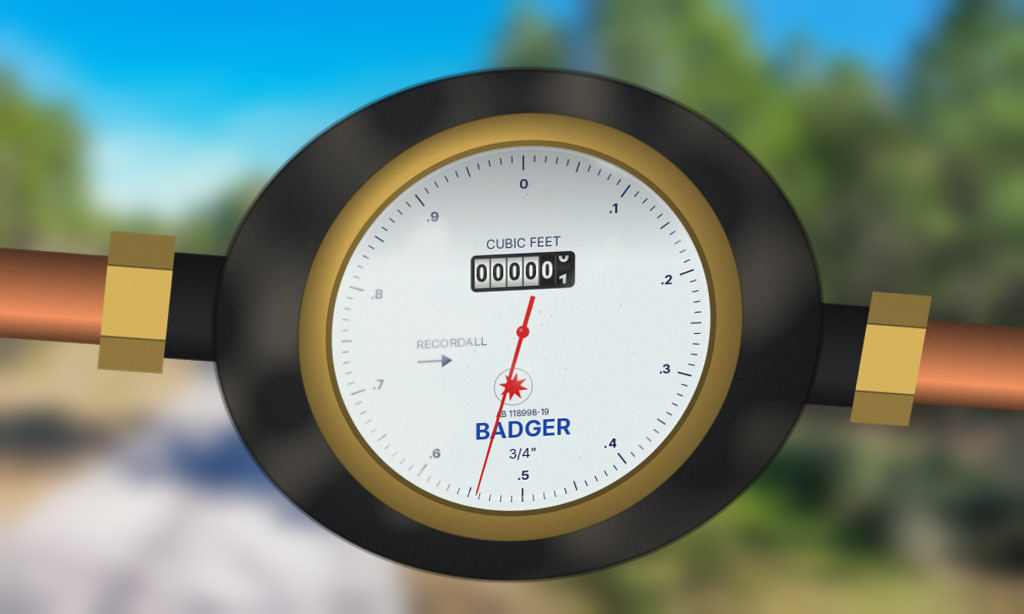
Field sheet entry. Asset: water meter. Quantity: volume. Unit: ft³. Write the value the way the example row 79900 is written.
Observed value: 0.54
